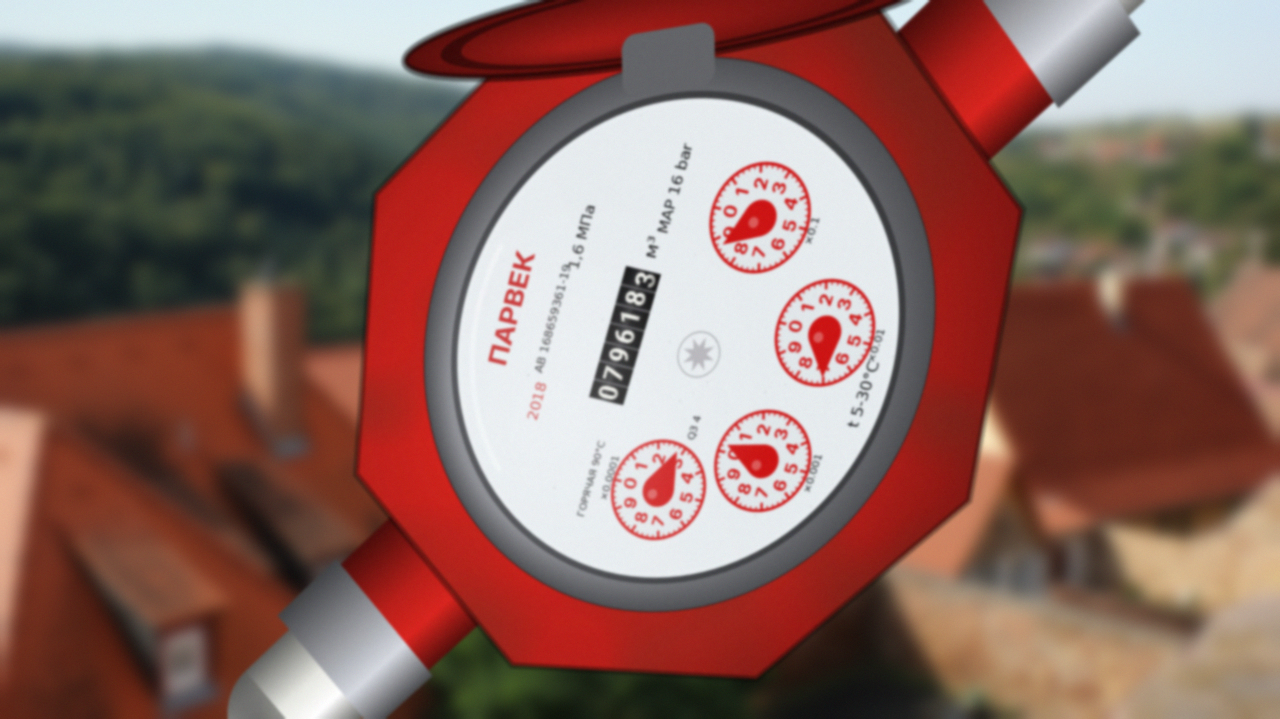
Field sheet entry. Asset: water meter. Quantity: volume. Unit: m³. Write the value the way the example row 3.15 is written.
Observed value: 796182.8702
